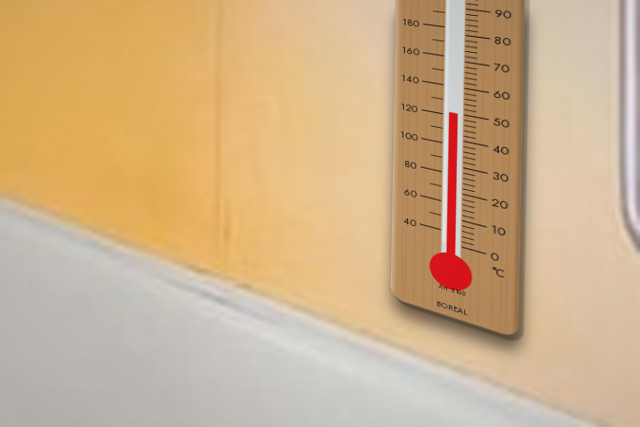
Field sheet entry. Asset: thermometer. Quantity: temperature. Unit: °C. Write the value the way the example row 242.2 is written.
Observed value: 50
